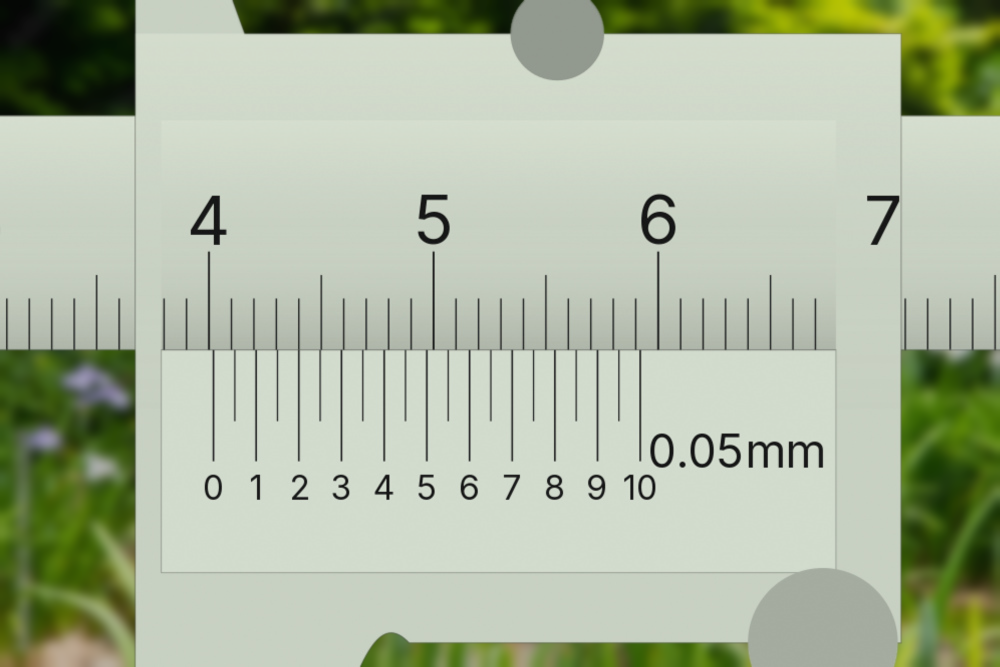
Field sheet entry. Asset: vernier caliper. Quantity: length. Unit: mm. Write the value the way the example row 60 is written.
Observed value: 40.2
